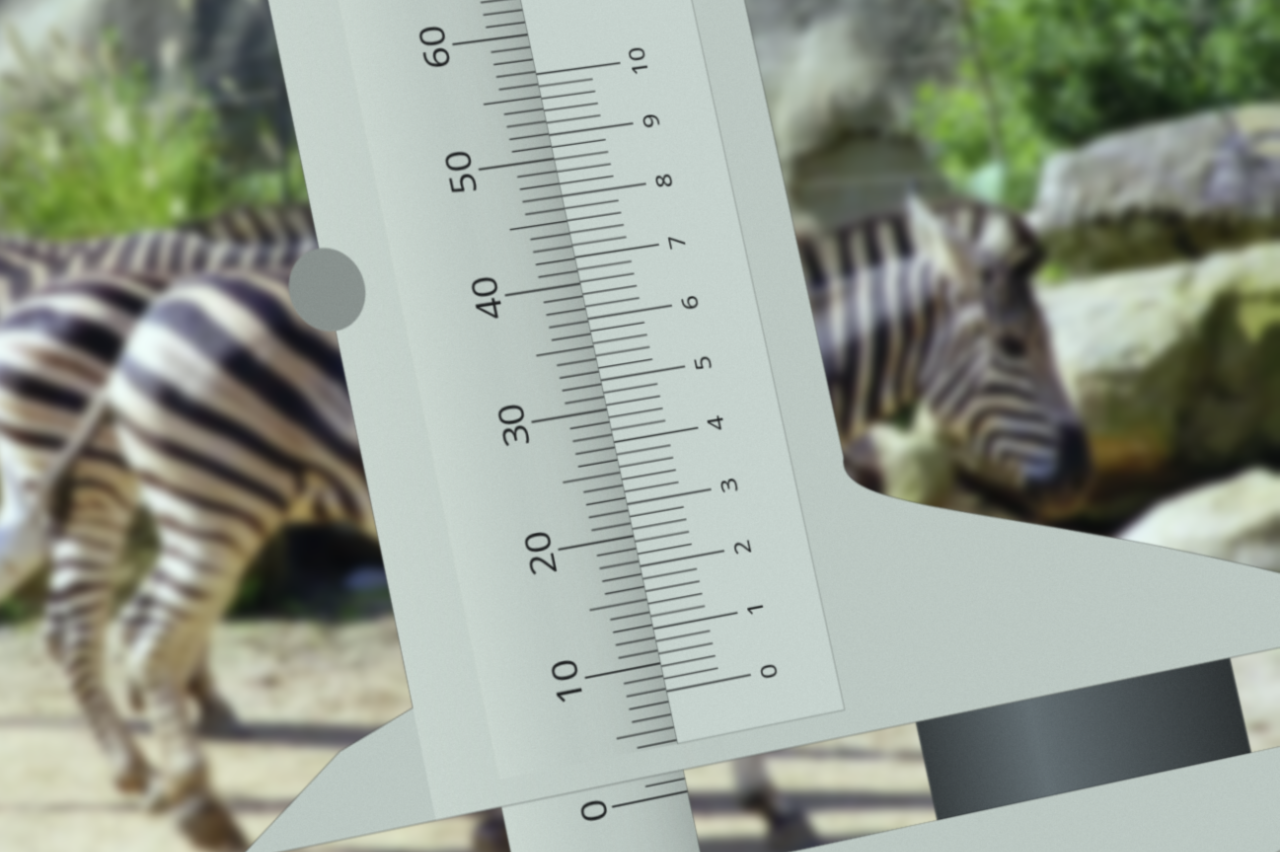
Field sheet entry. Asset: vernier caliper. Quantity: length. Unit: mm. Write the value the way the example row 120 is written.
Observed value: 7.8
